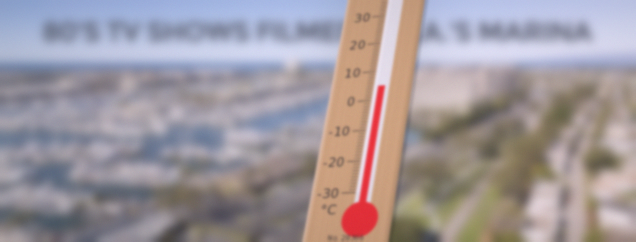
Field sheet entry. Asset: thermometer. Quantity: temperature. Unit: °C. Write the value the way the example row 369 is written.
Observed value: 5
